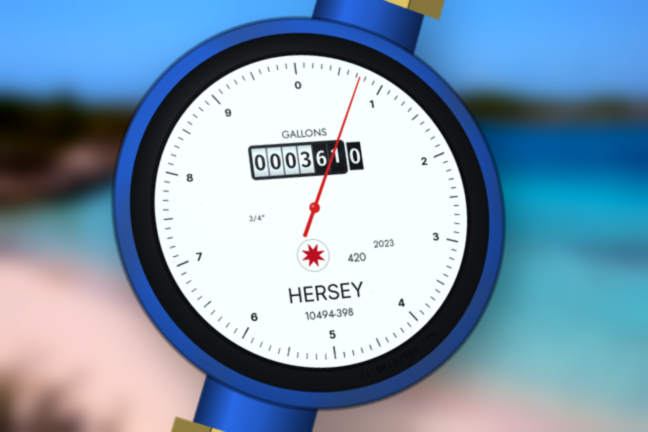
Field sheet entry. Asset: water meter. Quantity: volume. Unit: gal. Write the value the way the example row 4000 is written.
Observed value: 3610.7
